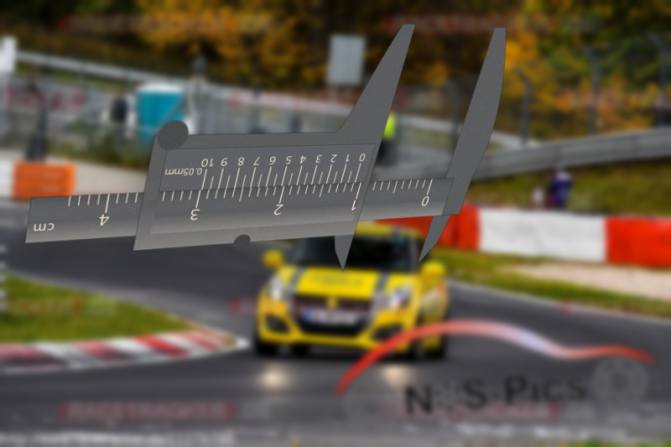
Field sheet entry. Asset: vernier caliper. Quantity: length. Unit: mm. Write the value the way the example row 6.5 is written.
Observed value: 10.8
